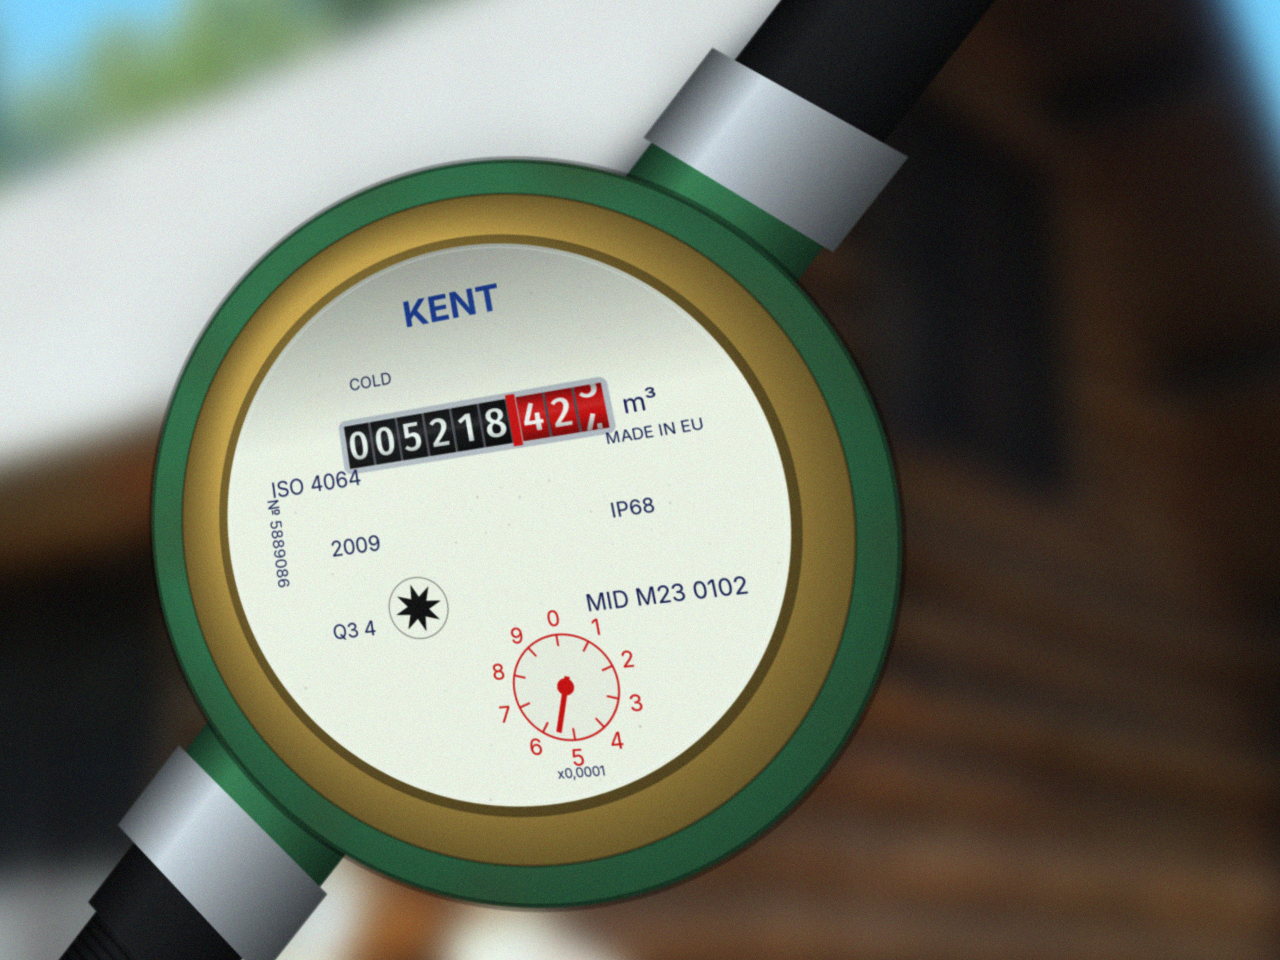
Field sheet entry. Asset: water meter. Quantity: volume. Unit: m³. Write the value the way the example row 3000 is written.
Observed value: 5218.4235
